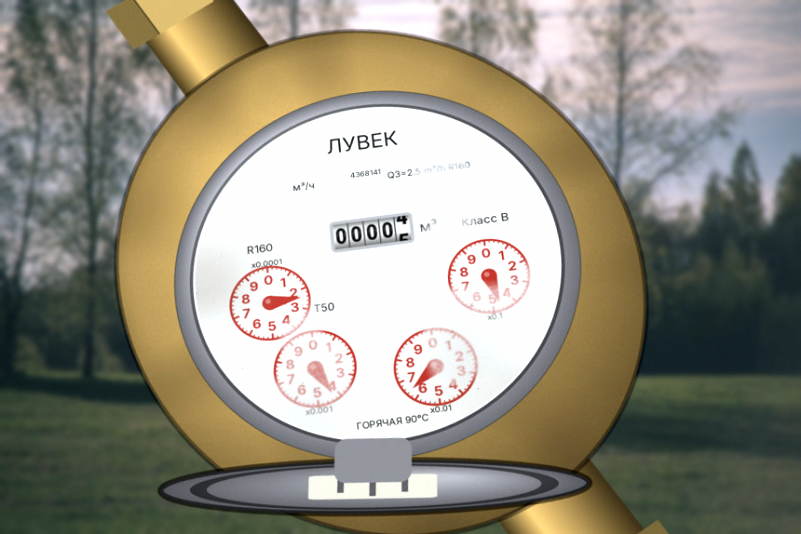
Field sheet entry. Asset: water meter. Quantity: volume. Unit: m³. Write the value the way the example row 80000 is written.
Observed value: 4.4642
